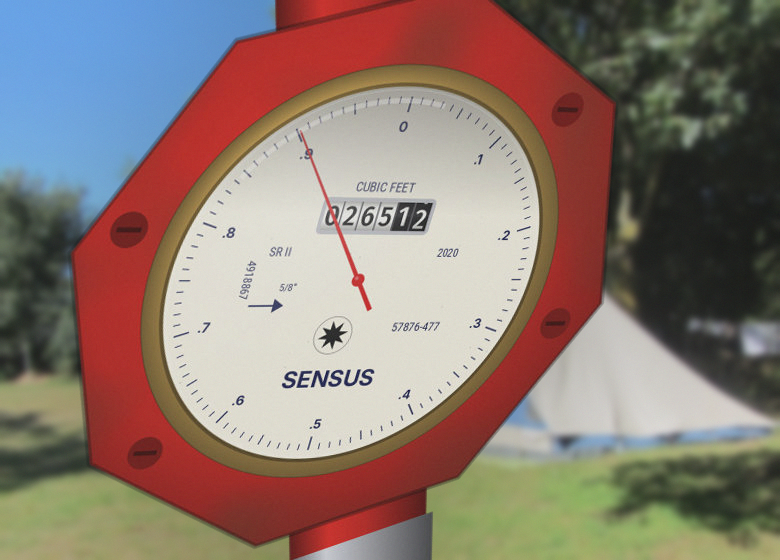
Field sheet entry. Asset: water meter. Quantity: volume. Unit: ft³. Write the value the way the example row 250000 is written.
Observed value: 26511.90
